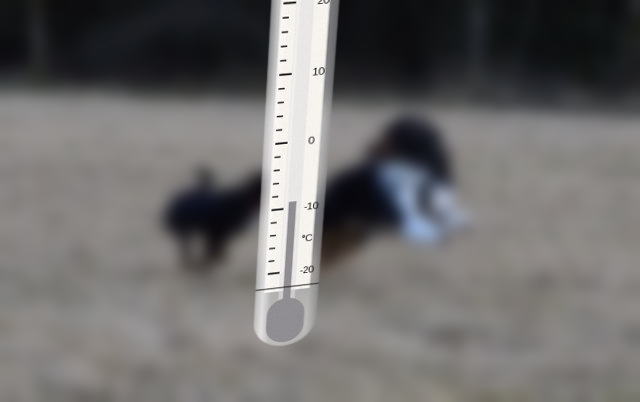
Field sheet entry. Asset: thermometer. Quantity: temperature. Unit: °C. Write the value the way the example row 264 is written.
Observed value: -9
